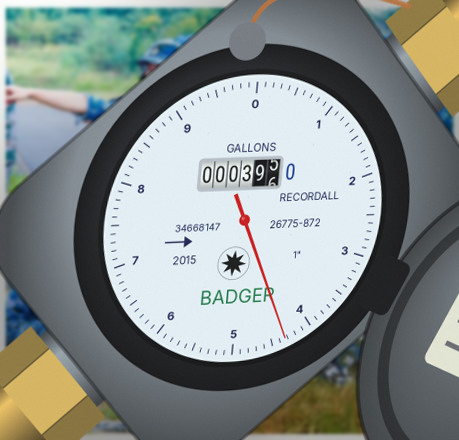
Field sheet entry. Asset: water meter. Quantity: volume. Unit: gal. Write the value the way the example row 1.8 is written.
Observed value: 3954.3
